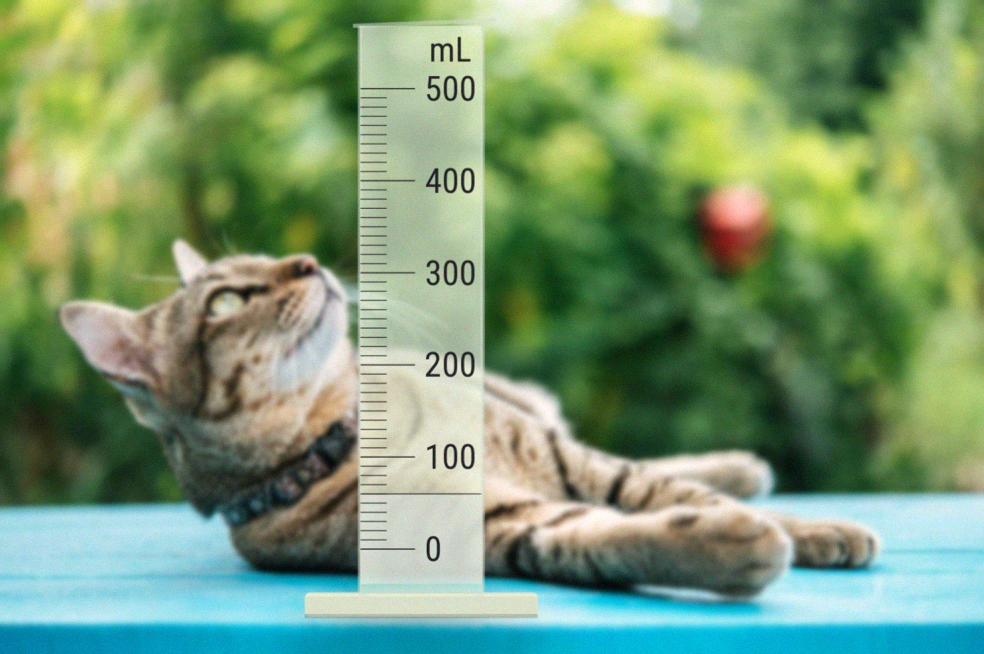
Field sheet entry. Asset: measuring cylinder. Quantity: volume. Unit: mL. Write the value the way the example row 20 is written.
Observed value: 60
